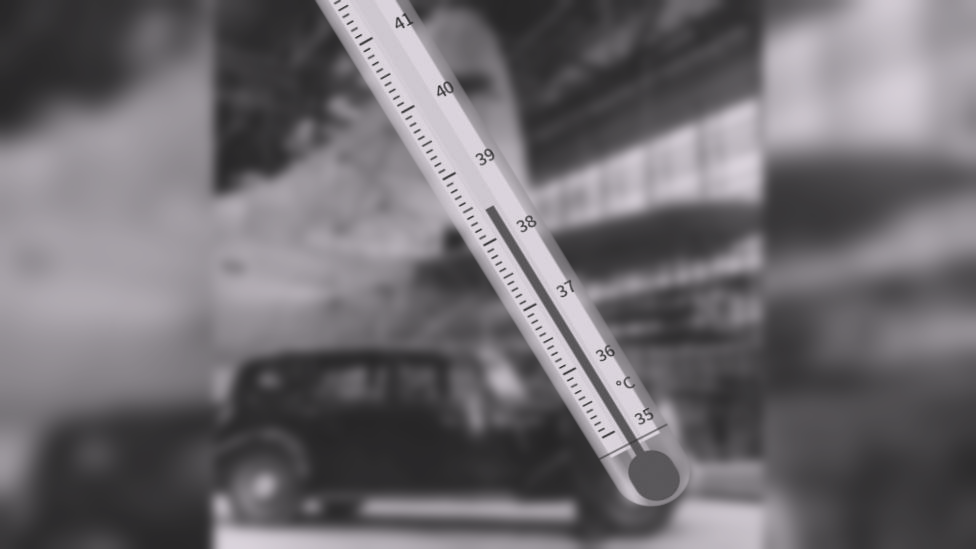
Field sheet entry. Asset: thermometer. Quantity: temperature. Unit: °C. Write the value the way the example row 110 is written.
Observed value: 38.4
